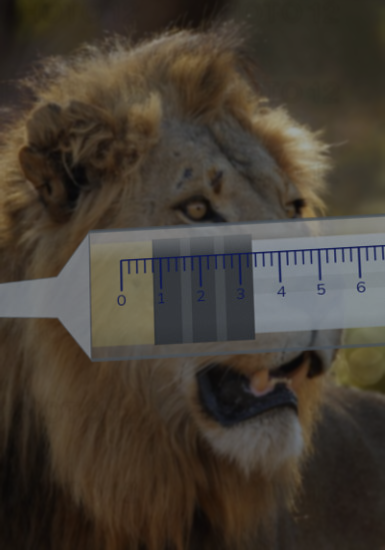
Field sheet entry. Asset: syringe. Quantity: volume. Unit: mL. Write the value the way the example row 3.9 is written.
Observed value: 0.8
